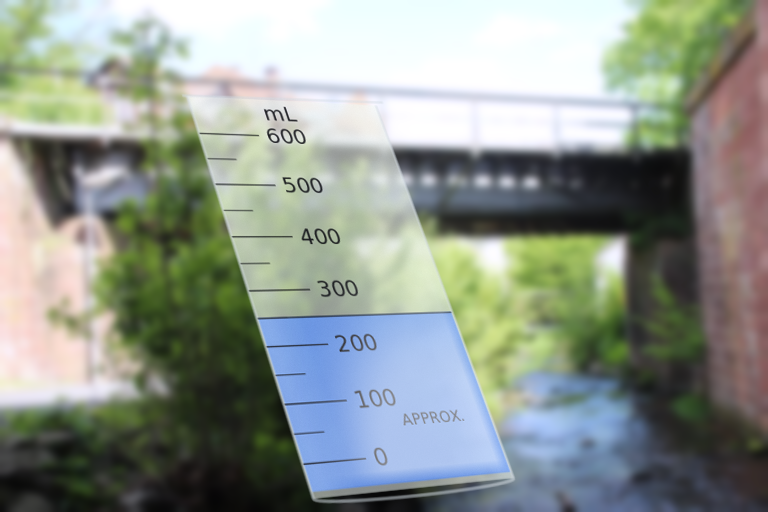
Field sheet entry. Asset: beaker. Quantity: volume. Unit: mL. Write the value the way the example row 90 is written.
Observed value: 250
